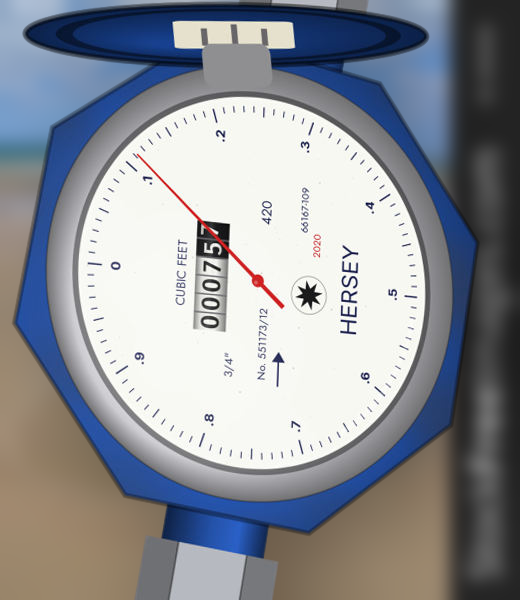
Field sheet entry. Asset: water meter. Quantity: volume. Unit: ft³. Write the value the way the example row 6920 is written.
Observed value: 757.11
